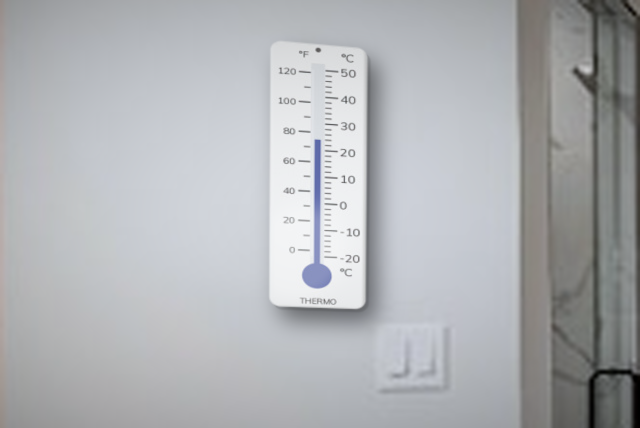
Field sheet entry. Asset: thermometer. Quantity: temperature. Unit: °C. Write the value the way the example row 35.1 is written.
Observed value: 24
